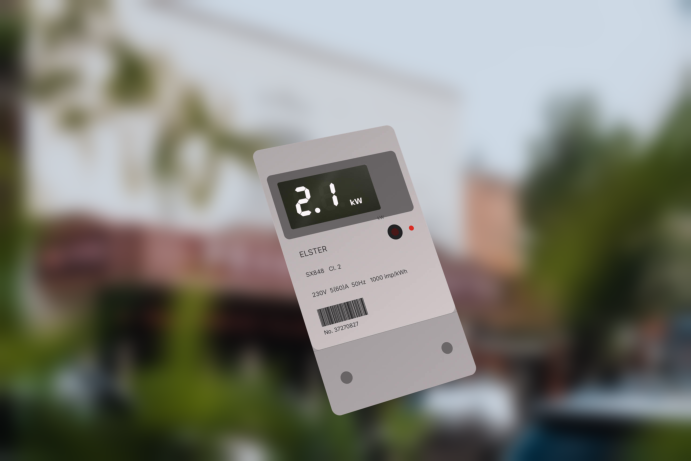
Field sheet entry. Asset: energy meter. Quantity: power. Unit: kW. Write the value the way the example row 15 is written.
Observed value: 2.1
